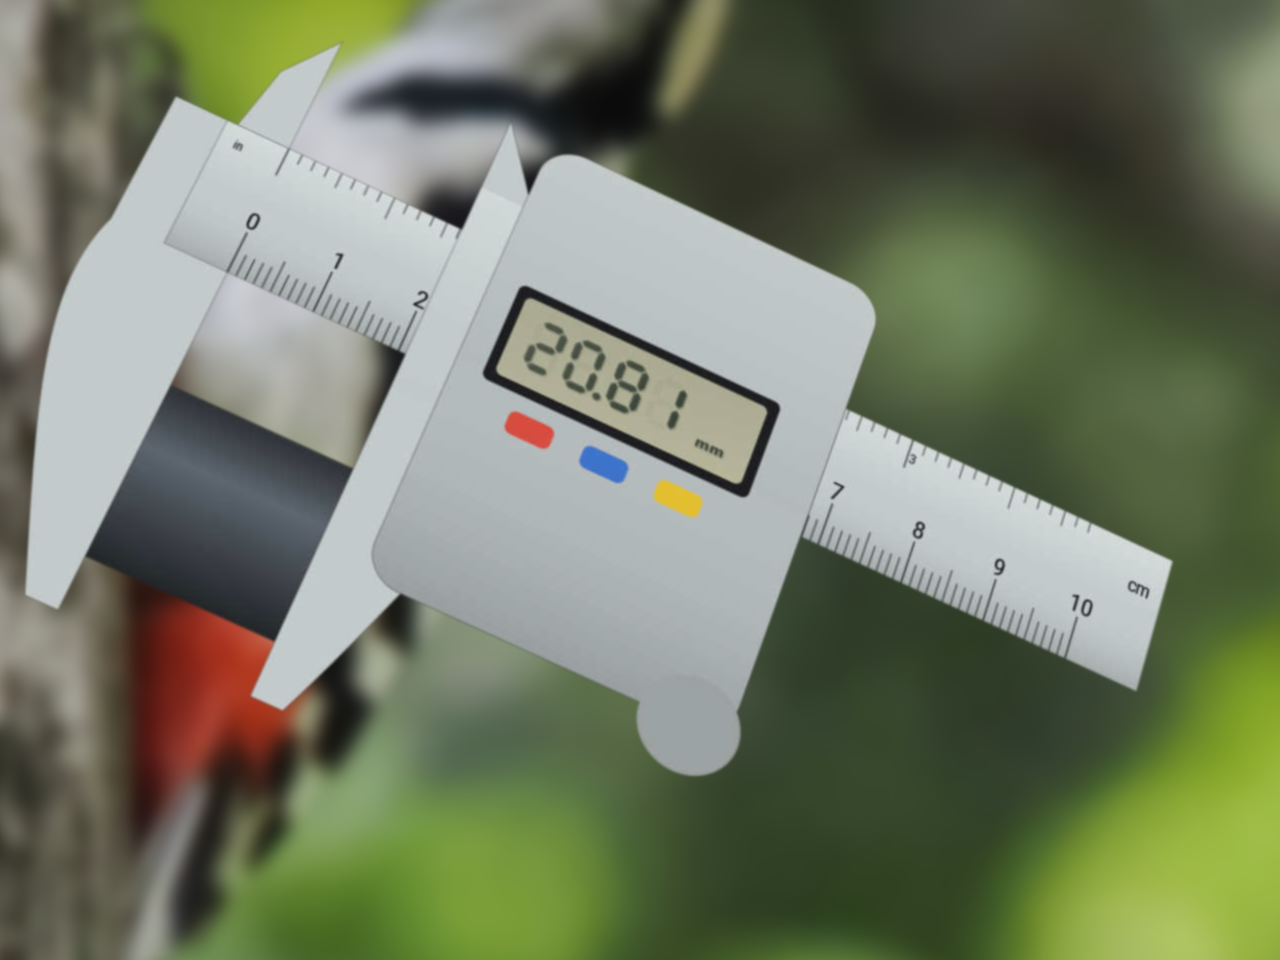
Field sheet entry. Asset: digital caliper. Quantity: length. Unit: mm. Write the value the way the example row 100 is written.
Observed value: 20.81
